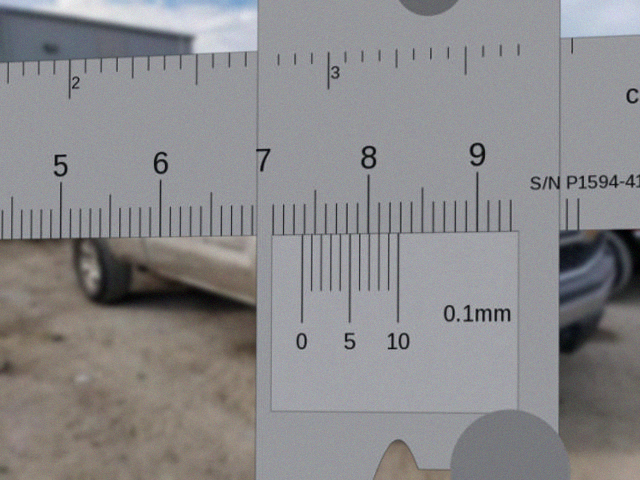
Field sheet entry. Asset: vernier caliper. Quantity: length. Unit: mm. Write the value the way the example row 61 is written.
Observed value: 73.8
